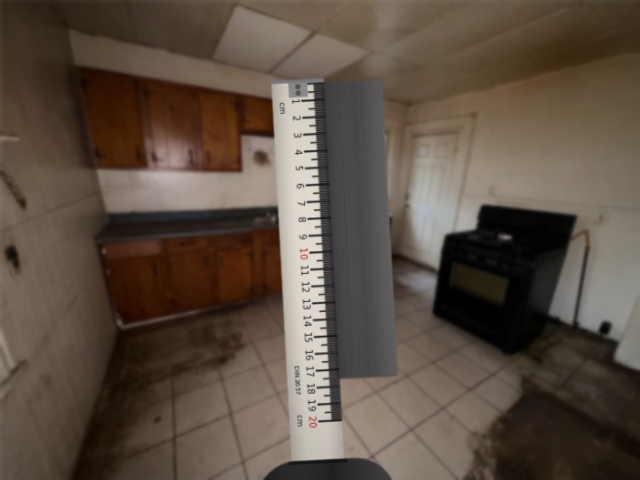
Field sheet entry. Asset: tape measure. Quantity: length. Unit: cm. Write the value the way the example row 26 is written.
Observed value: 17.5
